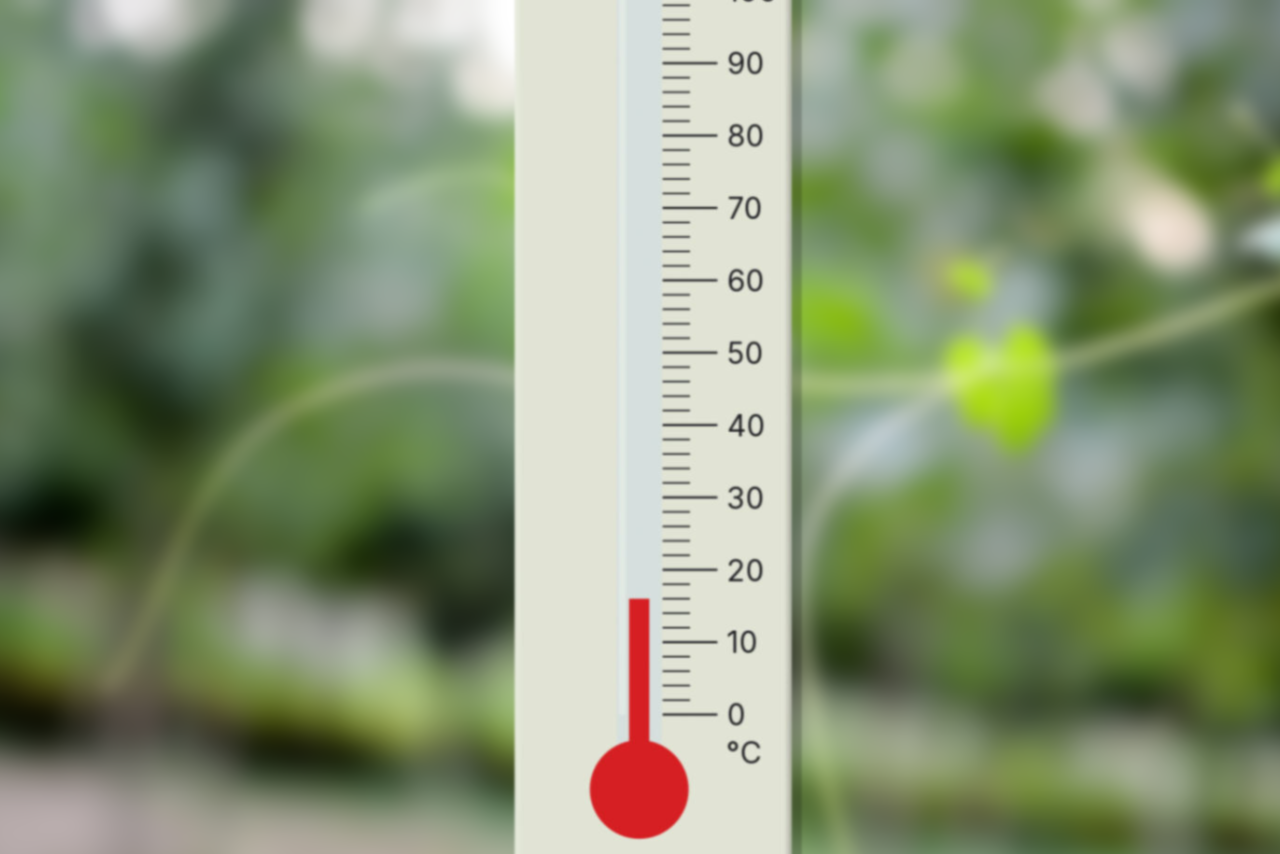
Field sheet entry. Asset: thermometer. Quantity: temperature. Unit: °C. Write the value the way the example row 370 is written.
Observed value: 16
